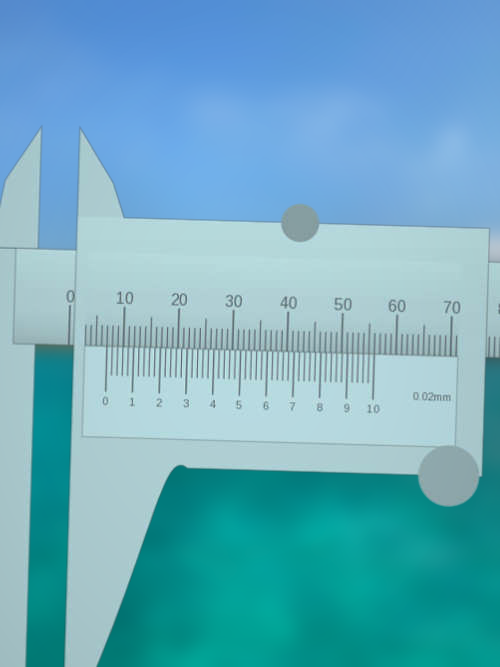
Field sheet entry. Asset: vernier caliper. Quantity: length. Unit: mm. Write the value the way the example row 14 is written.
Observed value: 7.0
